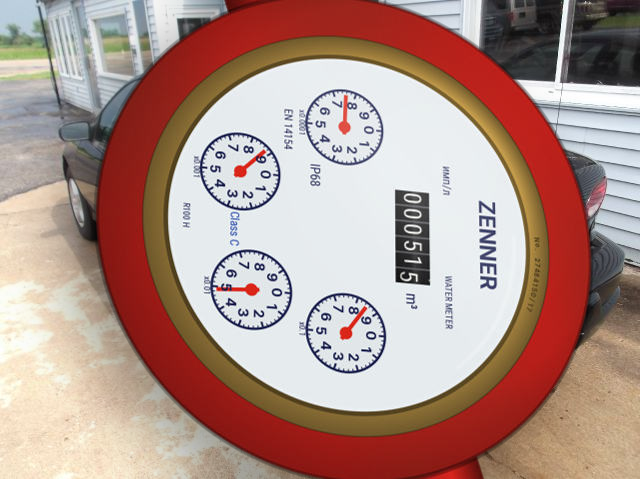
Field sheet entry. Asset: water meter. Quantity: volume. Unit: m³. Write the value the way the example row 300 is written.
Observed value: 514.8487
